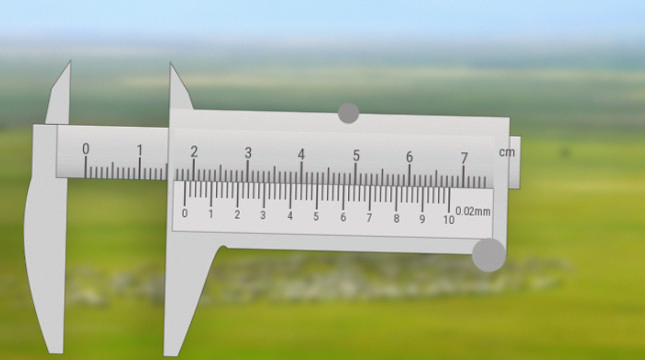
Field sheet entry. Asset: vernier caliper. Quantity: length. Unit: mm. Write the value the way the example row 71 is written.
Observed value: 18.5
